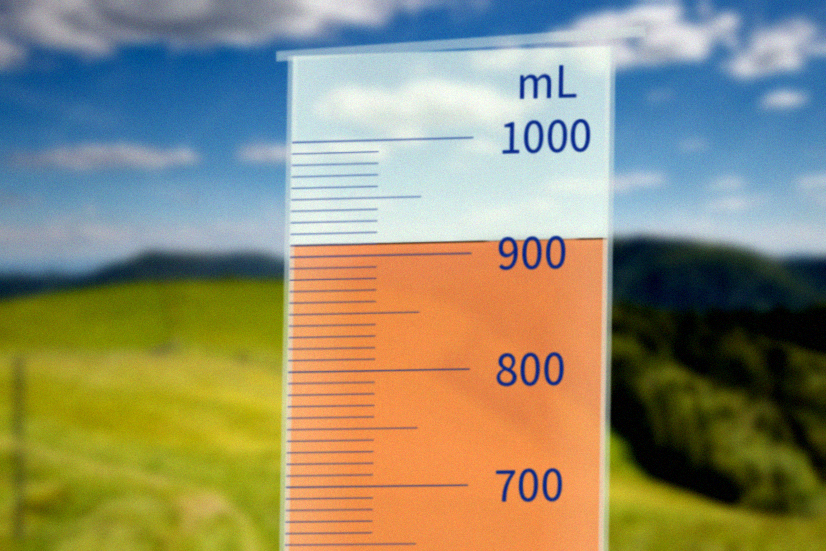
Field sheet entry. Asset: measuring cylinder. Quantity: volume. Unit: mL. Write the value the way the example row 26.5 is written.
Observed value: 910
